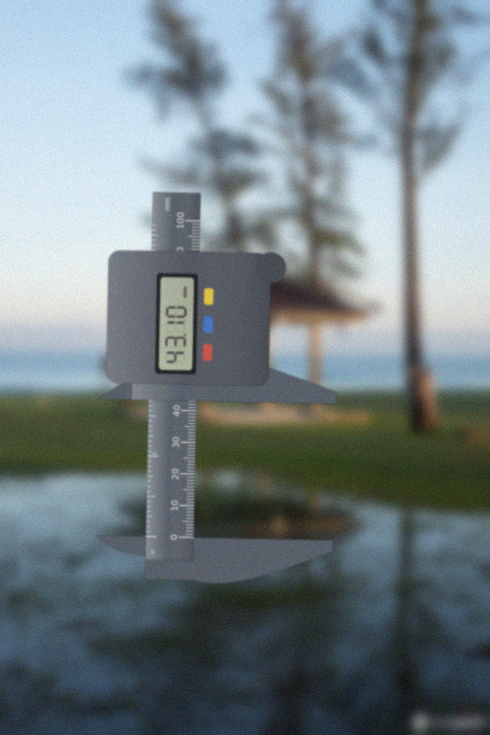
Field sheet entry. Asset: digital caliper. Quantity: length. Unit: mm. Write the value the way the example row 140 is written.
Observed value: 43.10
